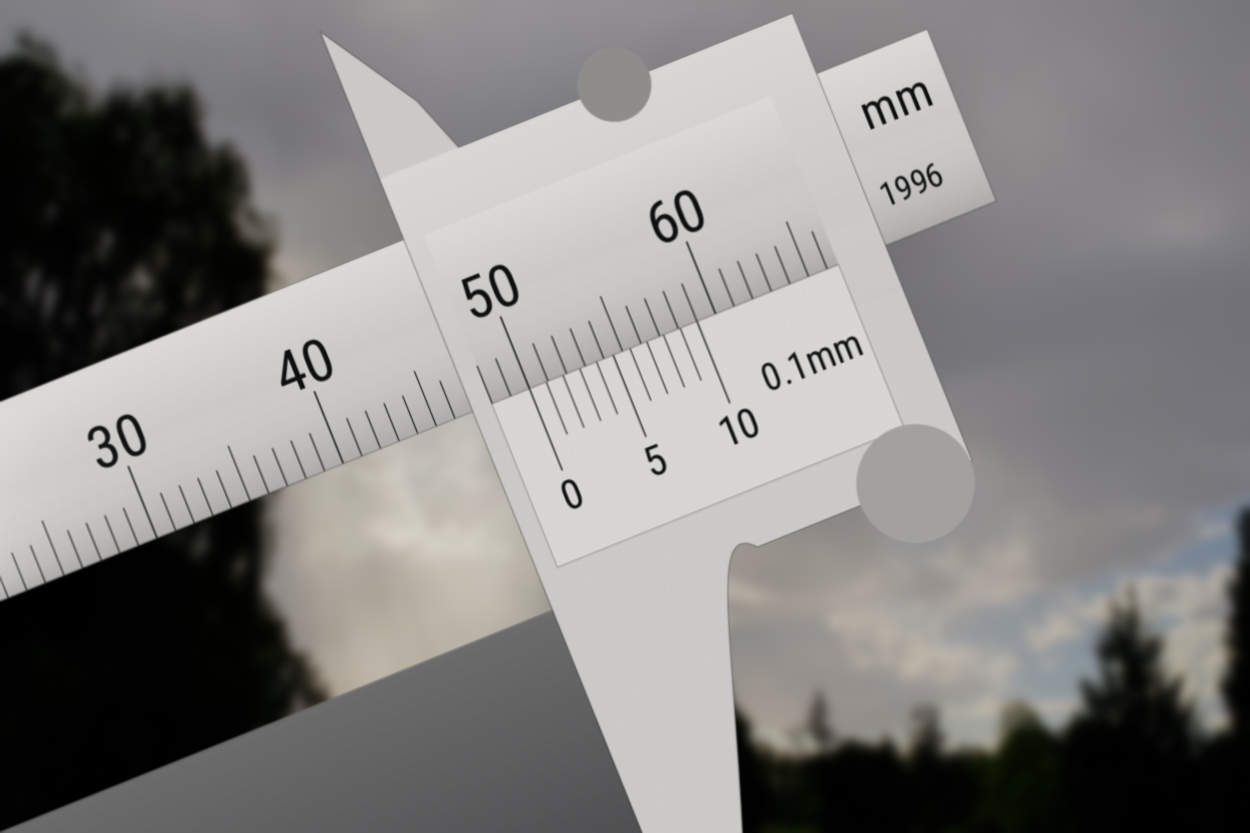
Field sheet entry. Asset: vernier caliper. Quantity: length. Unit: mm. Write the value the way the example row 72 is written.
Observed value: 50.0
